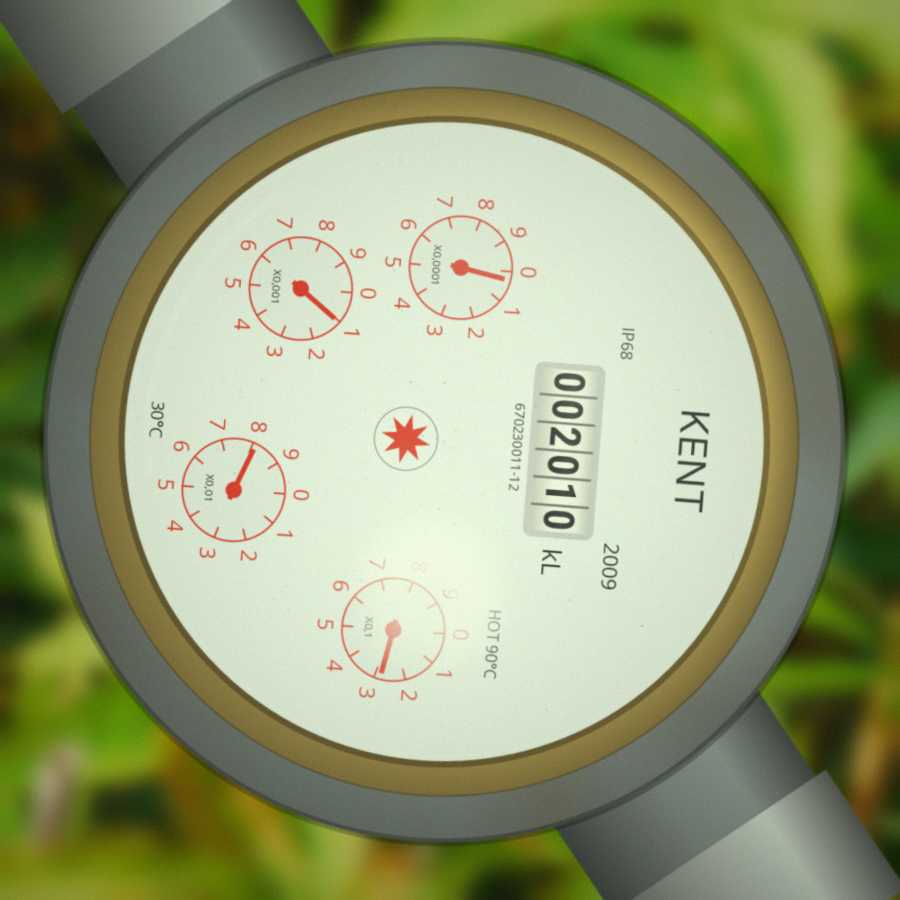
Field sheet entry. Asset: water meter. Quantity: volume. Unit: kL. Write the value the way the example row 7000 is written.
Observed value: 2010.2810
